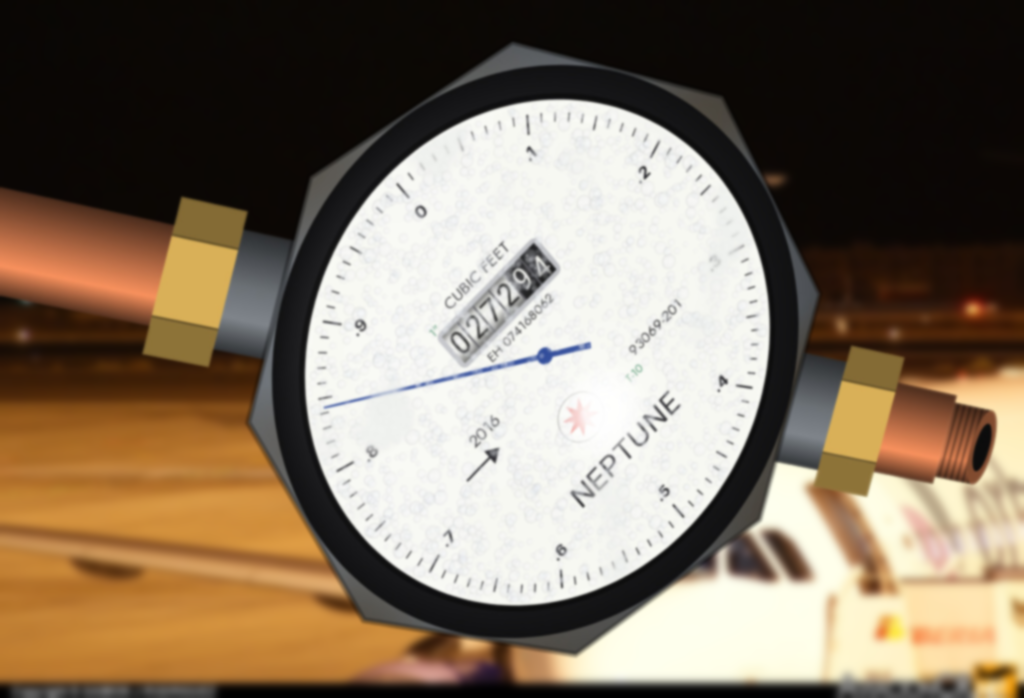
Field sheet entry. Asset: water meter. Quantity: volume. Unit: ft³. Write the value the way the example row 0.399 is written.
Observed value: 27293.84
